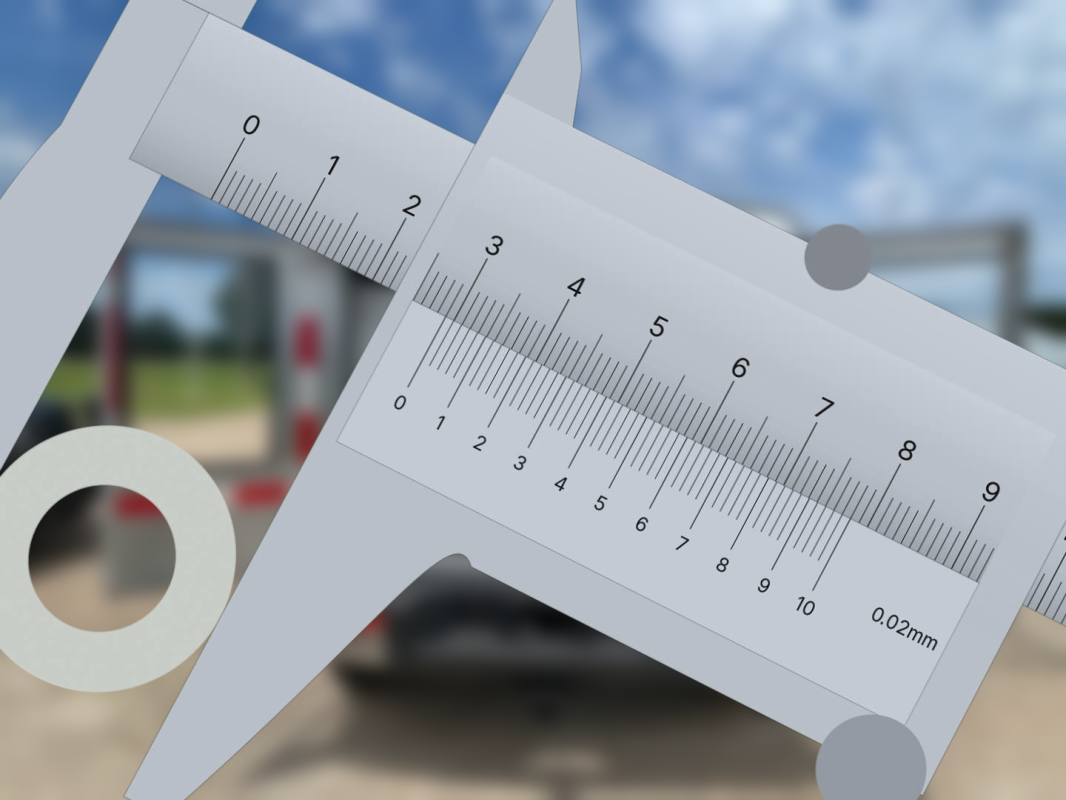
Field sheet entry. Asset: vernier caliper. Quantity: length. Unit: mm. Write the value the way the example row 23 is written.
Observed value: 29.0
